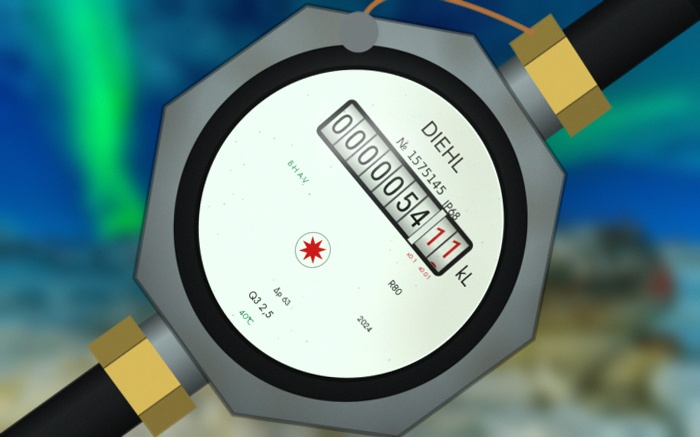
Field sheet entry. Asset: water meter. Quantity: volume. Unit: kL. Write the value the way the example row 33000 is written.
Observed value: 54.11
